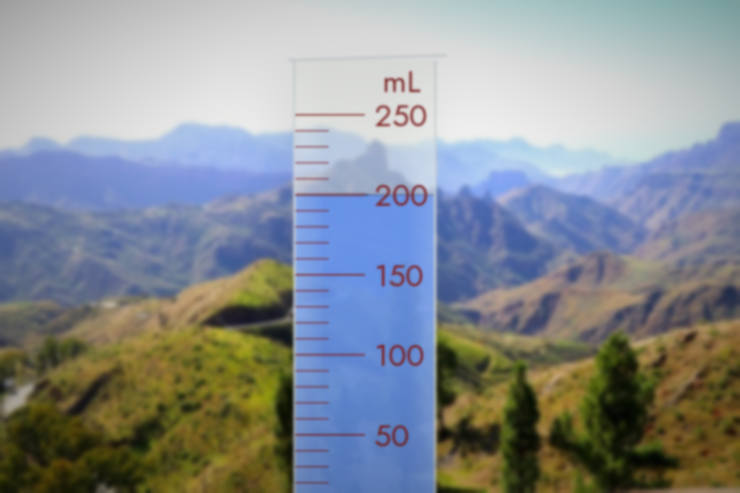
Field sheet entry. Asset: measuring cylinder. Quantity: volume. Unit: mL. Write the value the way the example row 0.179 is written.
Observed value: 200
